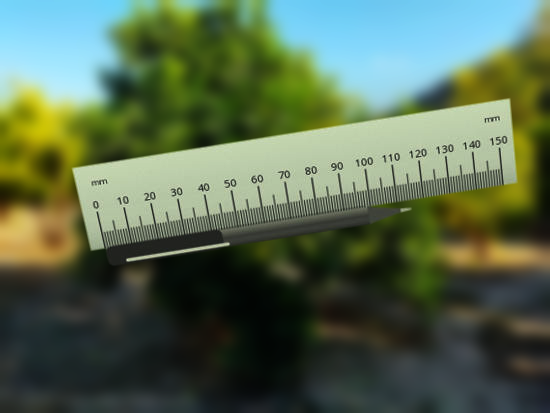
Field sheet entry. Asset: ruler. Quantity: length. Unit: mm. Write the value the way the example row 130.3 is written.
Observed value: 115
